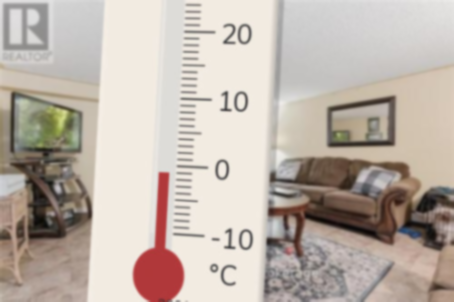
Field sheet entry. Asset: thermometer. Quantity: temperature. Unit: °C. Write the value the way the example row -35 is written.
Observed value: -1
